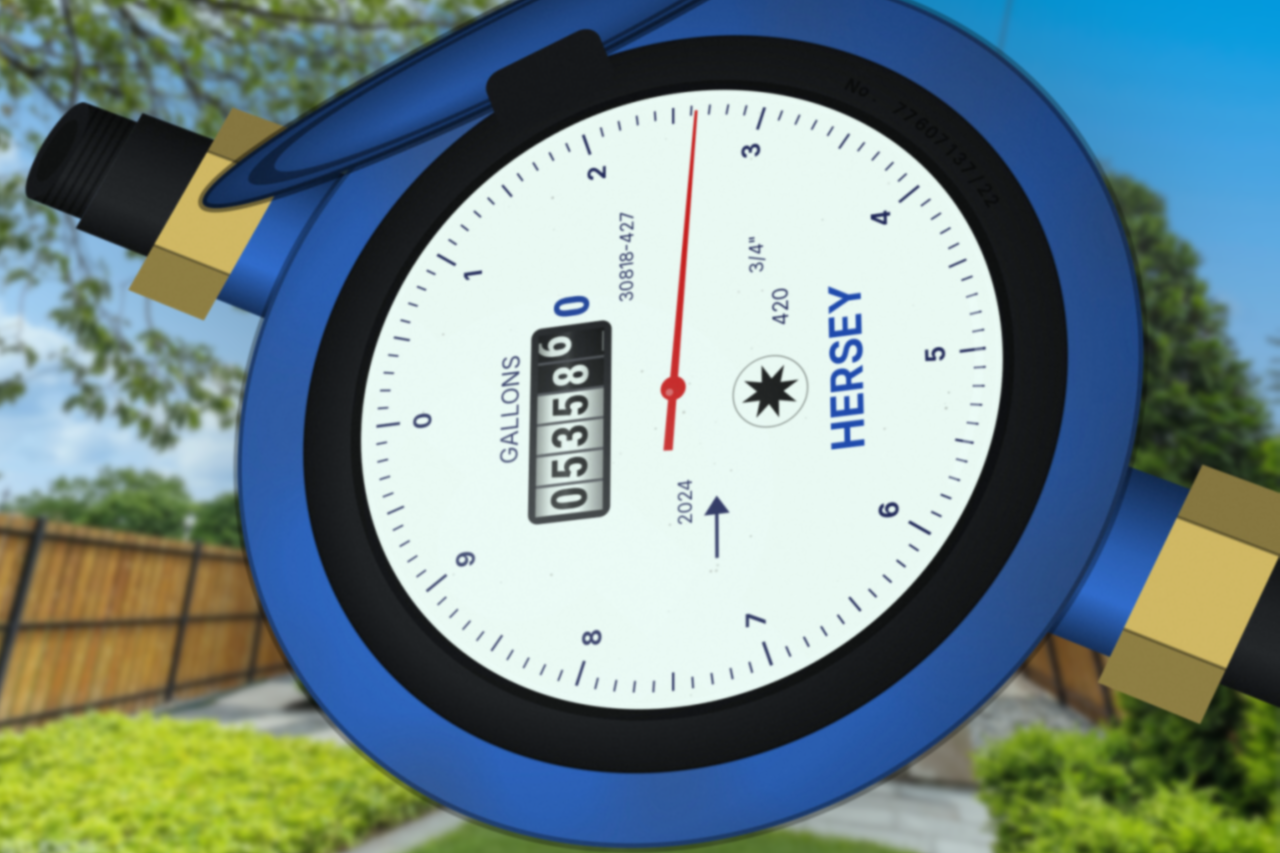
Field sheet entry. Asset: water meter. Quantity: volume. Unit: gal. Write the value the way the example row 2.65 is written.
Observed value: 535862.6
